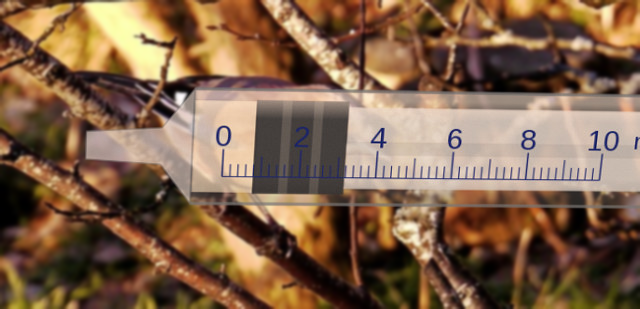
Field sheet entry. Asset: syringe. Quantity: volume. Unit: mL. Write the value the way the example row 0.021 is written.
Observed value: 0.8
